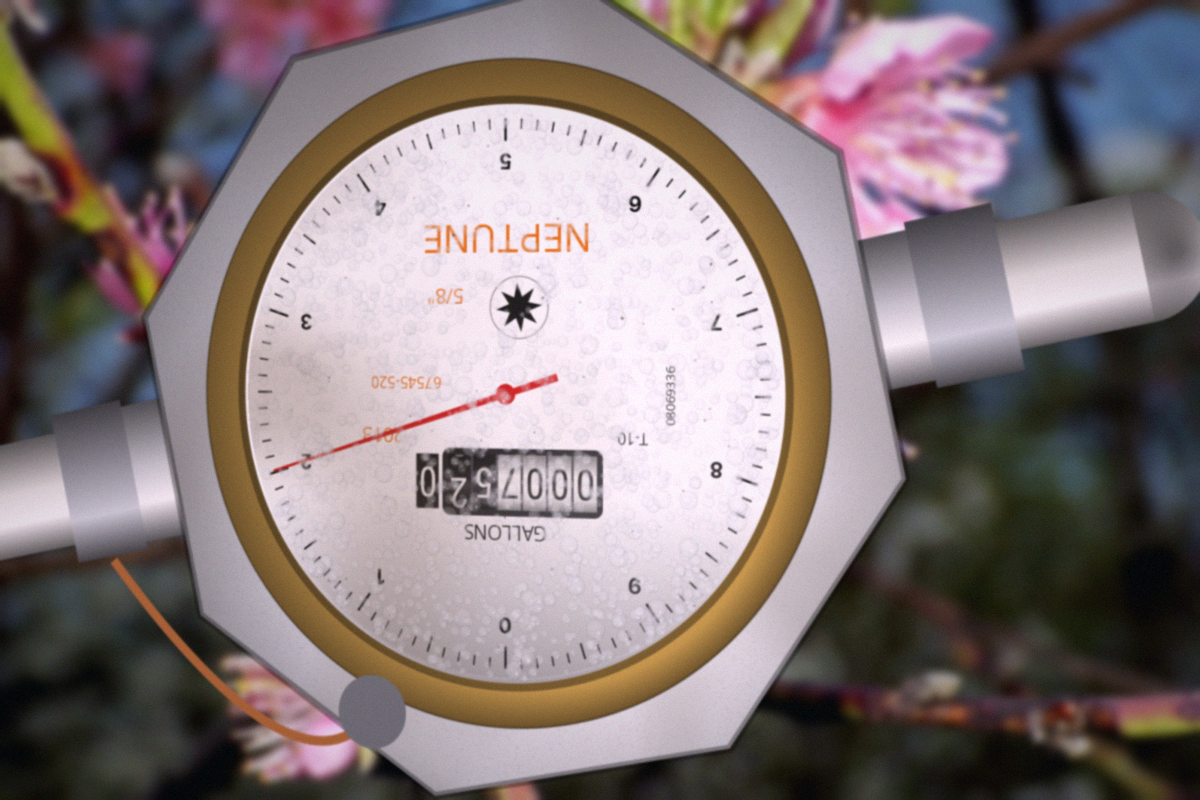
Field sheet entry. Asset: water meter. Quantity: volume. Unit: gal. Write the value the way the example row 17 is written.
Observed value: 7522.0
